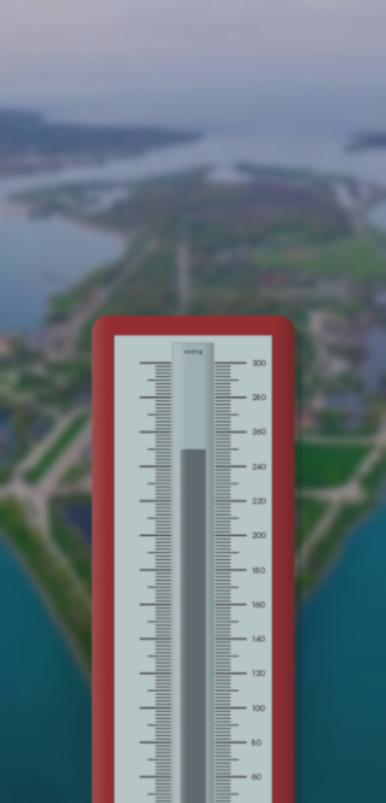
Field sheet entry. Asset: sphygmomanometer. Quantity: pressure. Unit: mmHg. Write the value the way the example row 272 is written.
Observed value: 250
